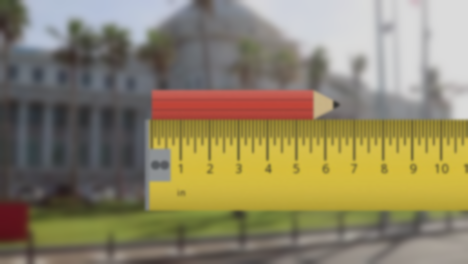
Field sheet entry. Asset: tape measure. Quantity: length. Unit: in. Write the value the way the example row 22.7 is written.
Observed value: 6.5
